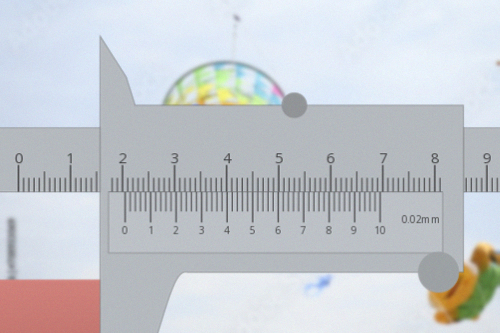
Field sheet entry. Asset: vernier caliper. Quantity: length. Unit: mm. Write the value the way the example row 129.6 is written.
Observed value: 20.5
